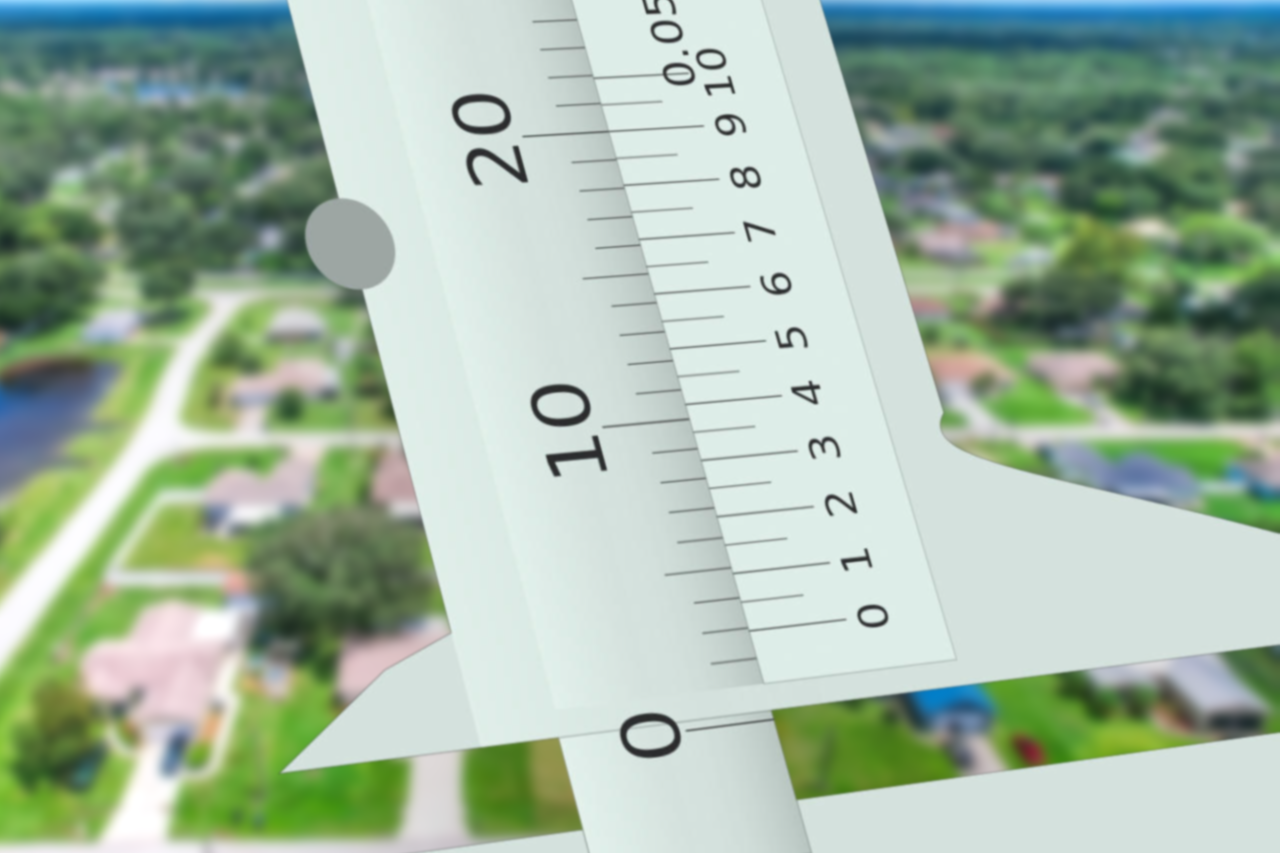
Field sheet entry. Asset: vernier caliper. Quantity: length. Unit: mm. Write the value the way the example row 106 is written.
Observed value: 2.9
